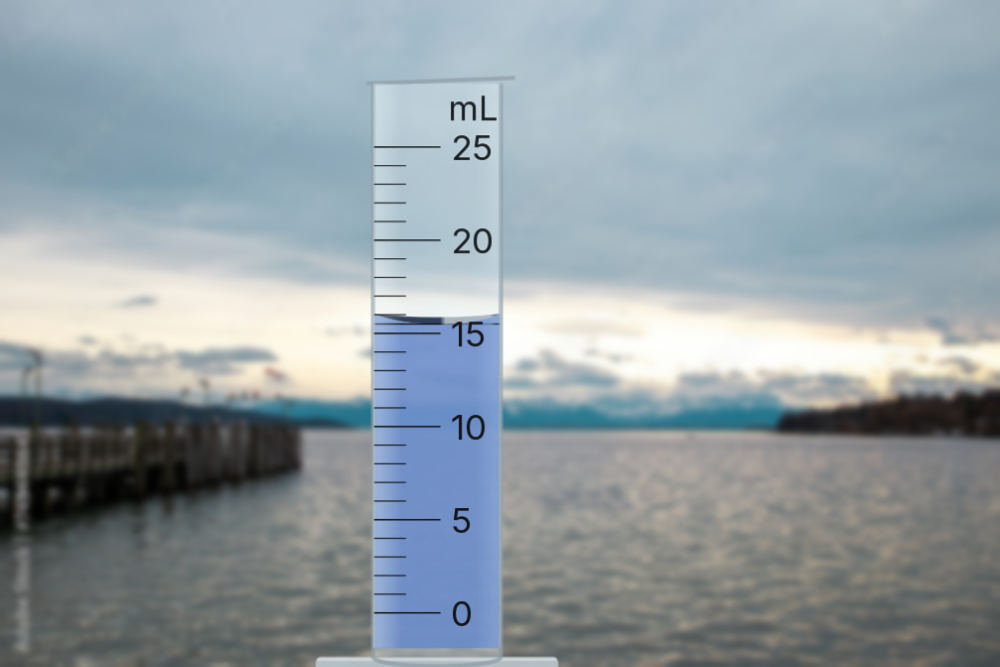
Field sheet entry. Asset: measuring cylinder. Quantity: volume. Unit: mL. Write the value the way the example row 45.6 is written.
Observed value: 15.5
